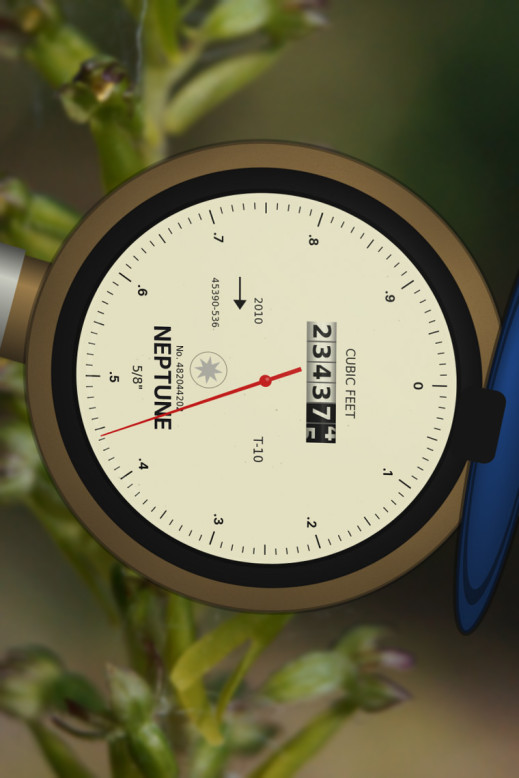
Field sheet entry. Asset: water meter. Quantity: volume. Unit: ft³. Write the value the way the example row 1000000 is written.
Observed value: 234374.44
